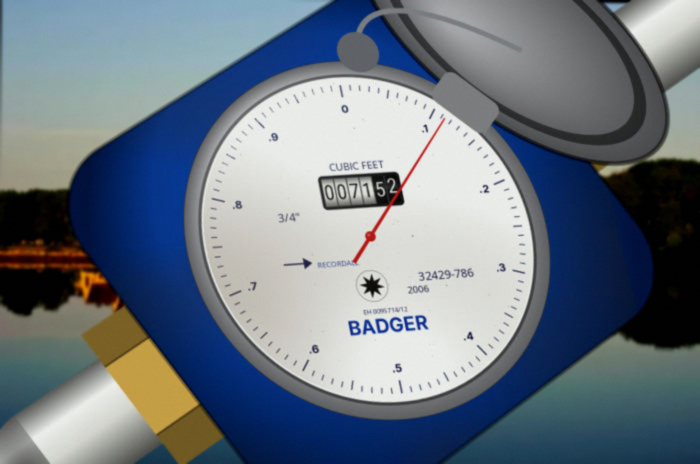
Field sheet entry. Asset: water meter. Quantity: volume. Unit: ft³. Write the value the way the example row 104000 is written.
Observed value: 7152.11
